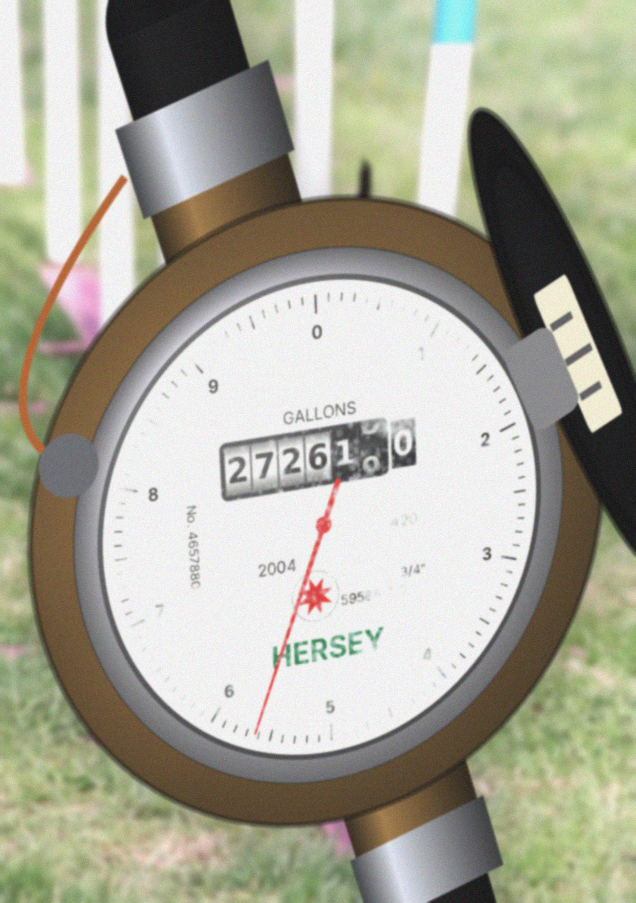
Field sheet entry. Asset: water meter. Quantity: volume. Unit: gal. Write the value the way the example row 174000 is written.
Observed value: 2726185.6
